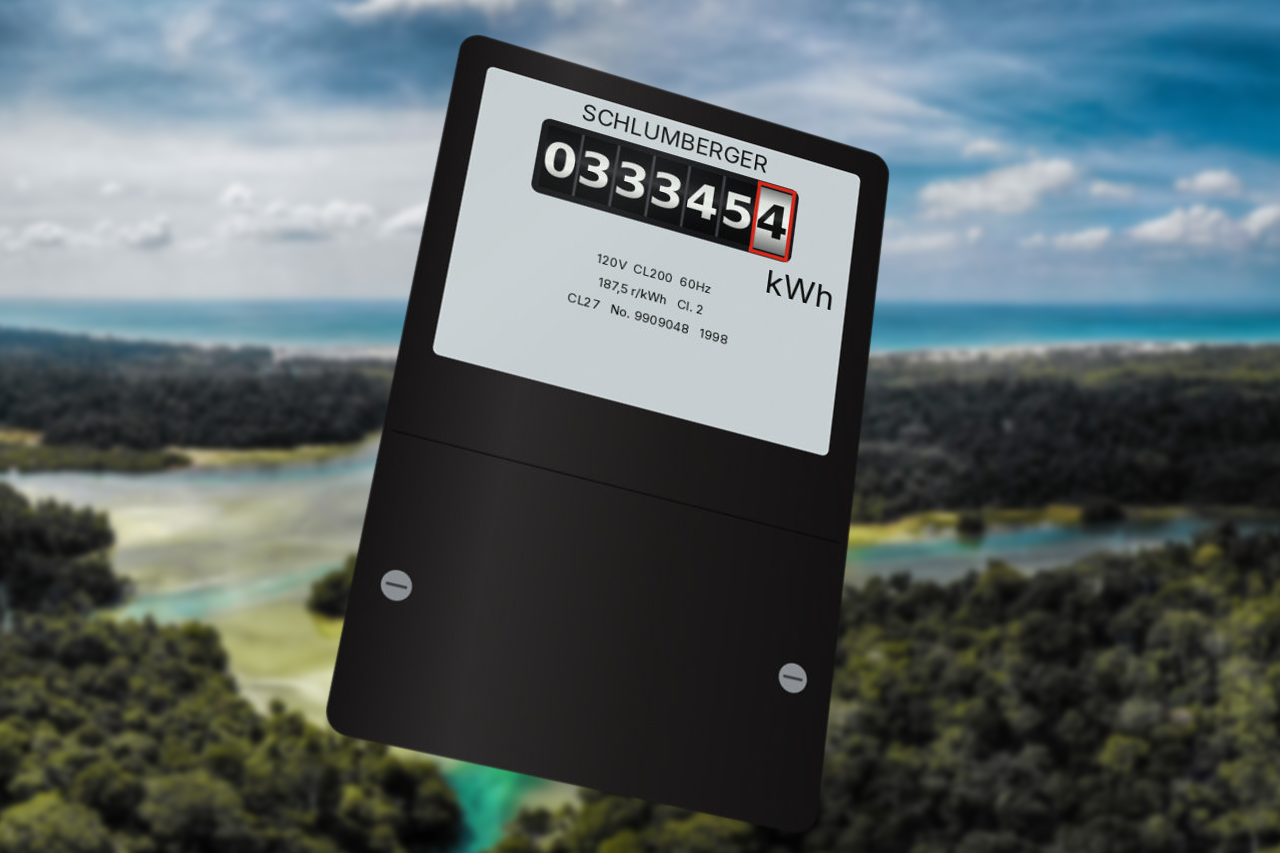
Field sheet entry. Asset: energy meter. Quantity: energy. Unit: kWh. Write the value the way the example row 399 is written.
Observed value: 33345.4
